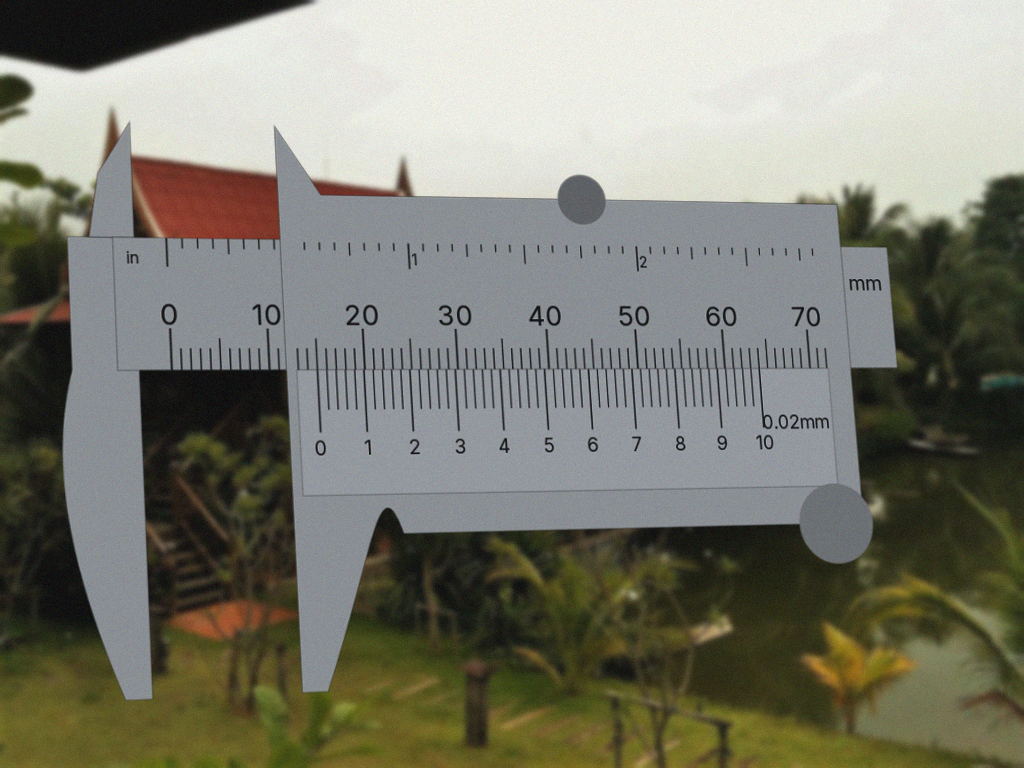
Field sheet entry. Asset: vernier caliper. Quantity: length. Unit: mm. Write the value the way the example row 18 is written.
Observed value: 15.0
